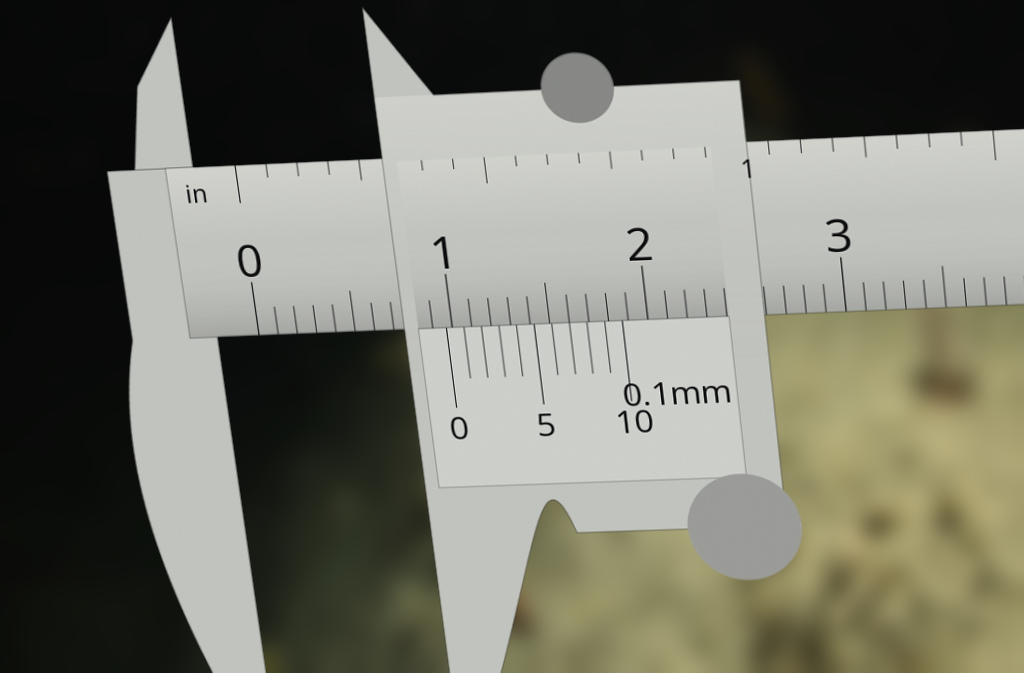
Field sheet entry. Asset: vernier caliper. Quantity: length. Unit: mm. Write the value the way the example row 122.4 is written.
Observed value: 9.7
